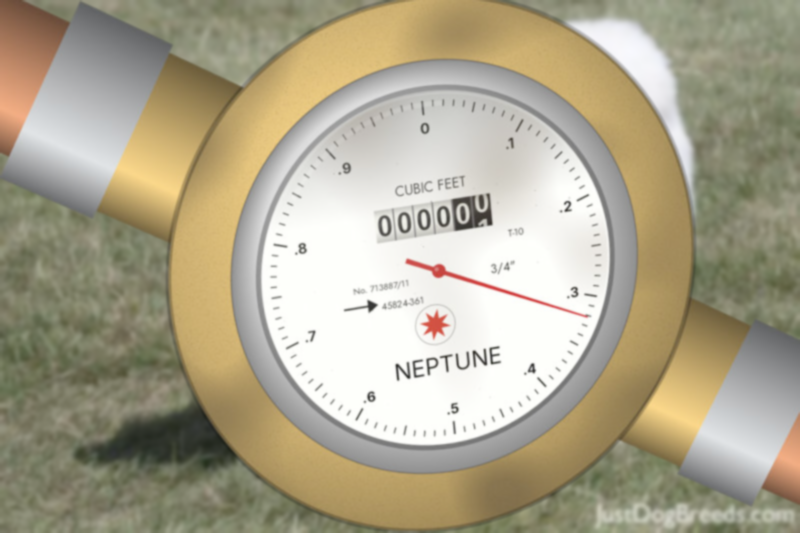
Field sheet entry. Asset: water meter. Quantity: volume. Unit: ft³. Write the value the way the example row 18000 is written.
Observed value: 0.32
